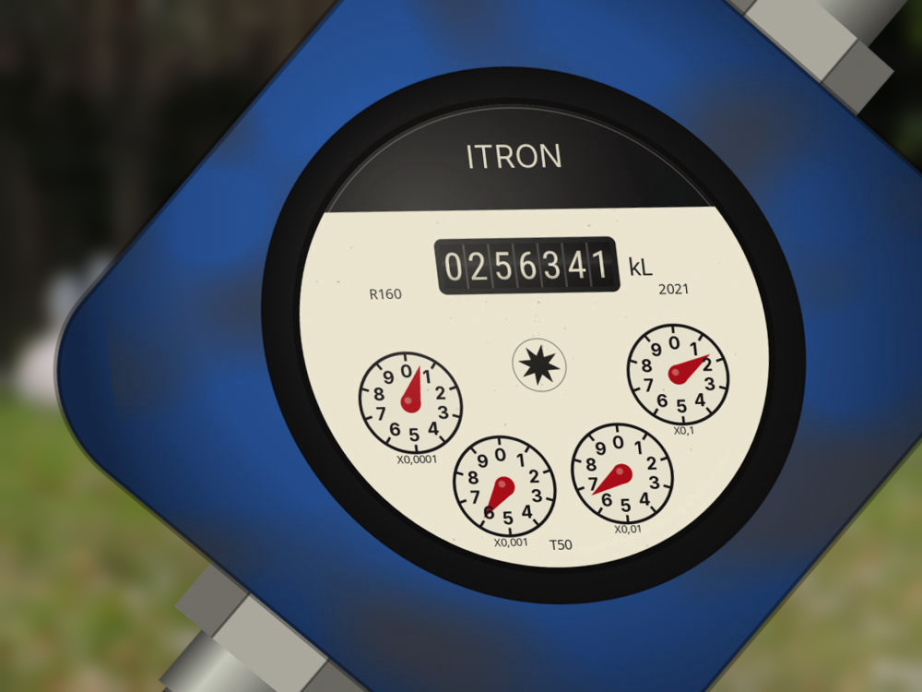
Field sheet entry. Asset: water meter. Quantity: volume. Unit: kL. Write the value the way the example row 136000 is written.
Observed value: 256341.1660
